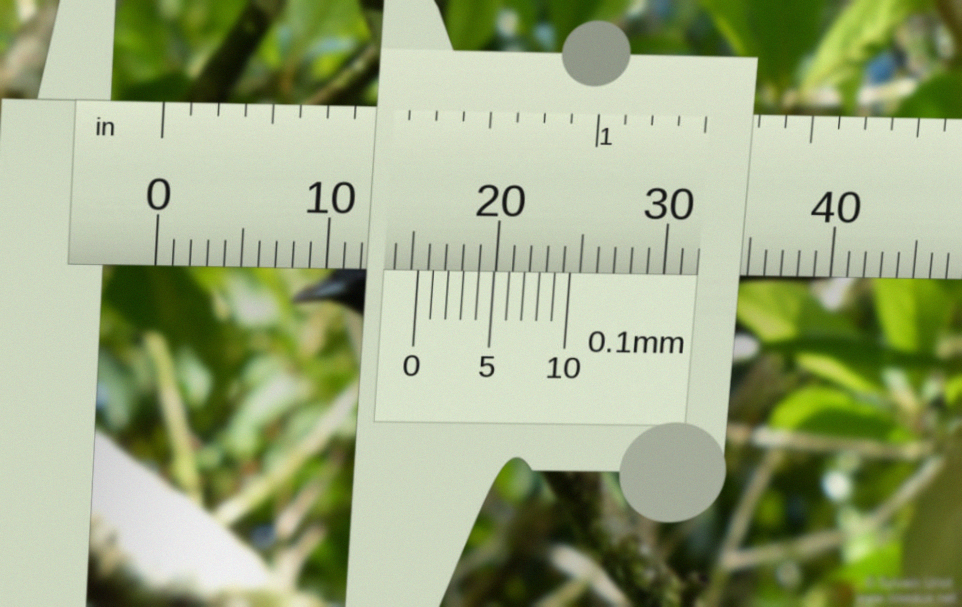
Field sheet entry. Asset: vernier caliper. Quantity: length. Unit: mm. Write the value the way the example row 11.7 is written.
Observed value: 15.4
